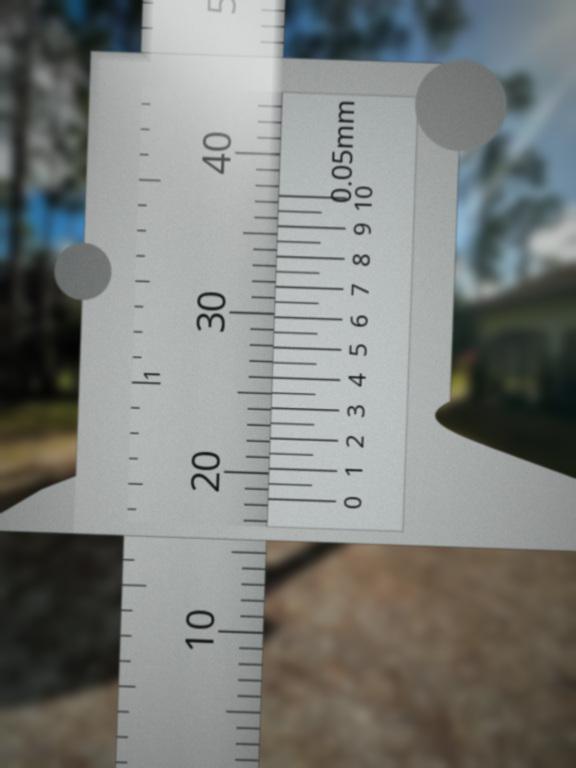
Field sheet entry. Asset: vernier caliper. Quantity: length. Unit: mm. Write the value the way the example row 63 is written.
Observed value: 18.4
